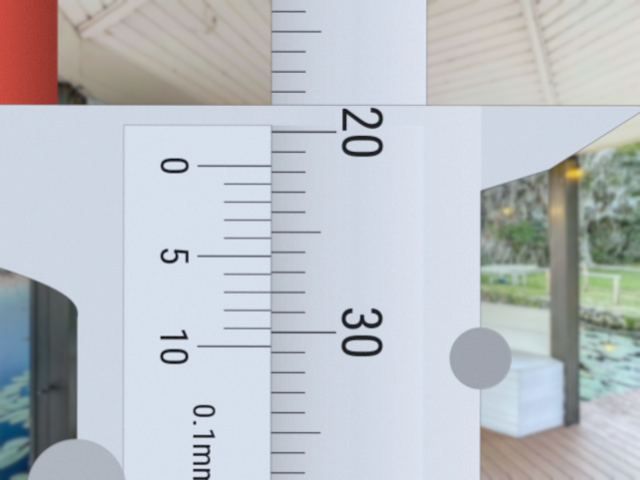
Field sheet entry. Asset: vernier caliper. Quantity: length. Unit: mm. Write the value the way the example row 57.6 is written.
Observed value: 21.7
